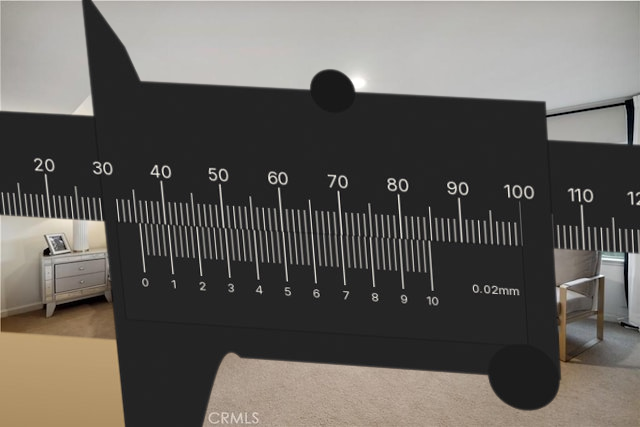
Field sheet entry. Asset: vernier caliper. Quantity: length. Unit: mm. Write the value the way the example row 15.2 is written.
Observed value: 35.6
